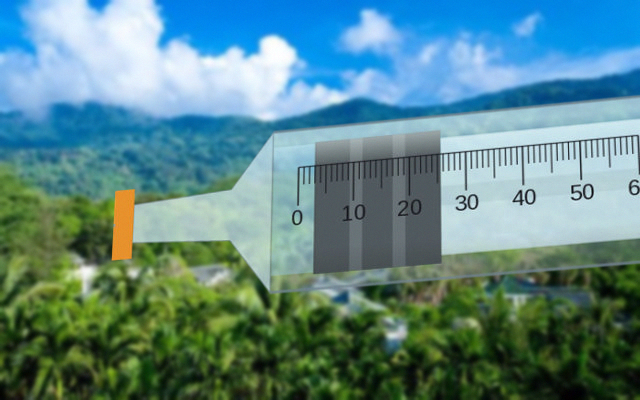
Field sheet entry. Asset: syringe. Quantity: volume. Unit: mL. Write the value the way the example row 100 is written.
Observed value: 3
